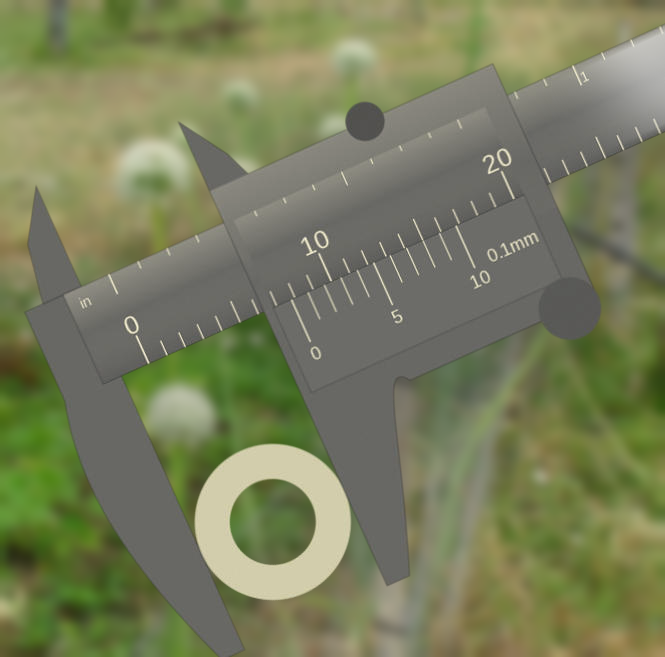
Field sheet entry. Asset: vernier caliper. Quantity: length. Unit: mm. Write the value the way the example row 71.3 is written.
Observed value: 7.8
